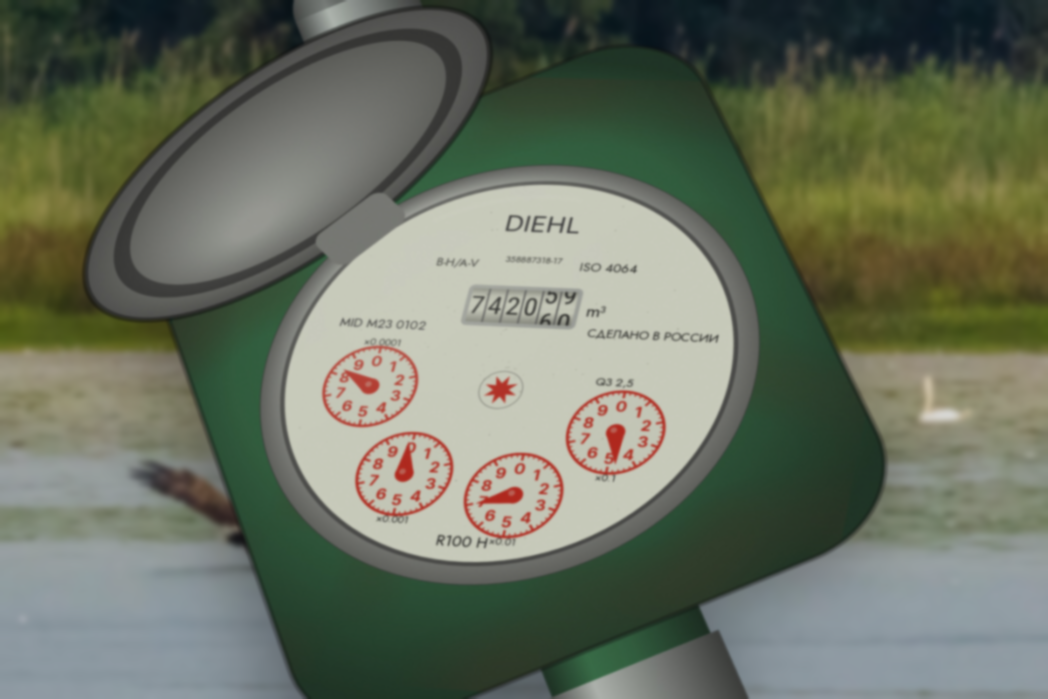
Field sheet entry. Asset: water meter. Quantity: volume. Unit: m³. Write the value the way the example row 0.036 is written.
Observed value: 742059.4698
